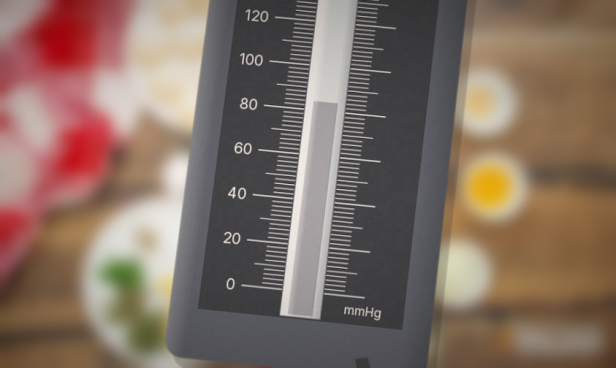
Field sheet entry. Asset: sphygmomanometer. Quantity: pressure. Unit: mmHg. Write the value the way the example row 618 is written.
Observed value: 84
